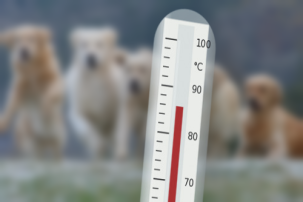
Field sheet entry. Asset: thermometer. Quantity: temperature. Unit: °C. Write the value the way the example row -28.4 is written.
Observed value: 86
